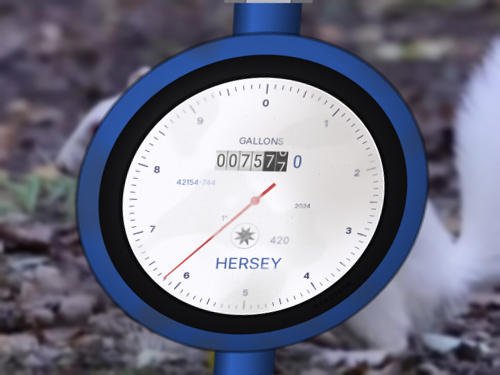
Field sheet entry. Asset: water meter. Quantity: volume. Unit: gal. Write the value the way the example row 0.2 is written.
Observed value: 75766.2
